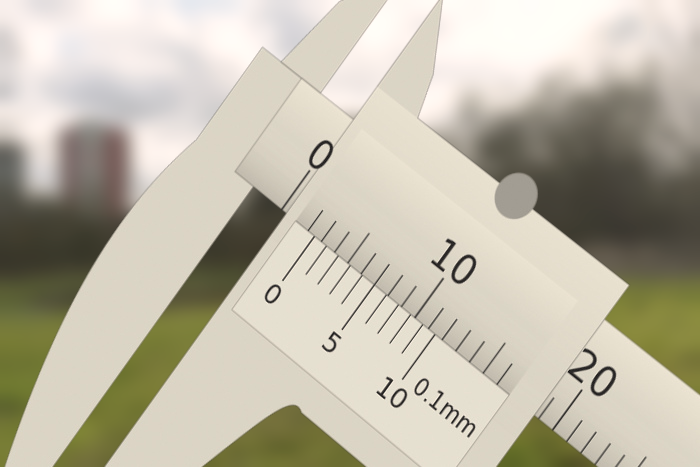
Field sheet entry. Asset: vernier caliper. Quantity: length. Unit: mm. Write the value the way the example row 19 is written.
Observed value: 2.5
